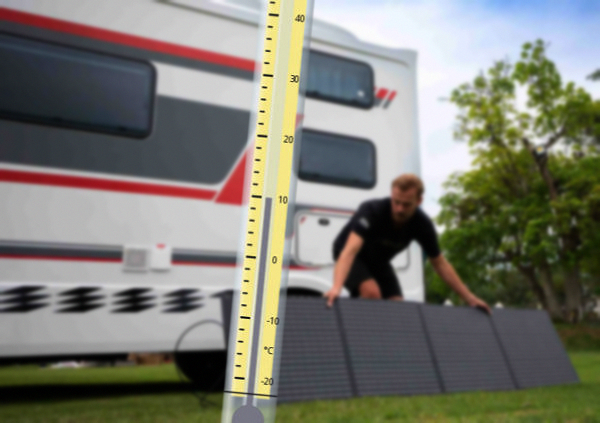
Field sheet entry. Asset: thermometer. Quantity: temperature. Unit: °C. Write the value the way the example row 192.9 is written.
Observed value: 10
